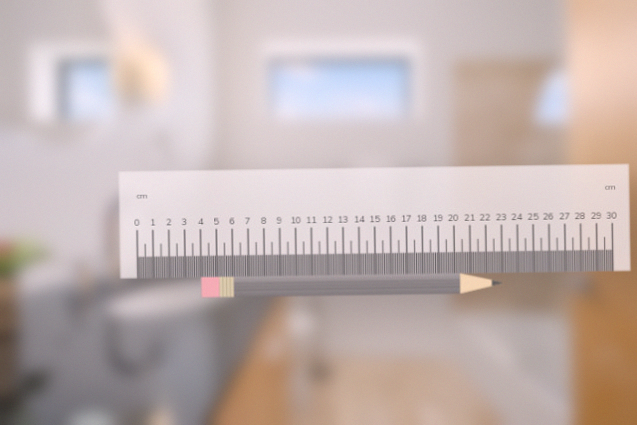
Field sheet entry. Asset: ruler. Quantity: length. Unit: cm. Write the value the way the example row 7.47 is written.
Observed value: 19
